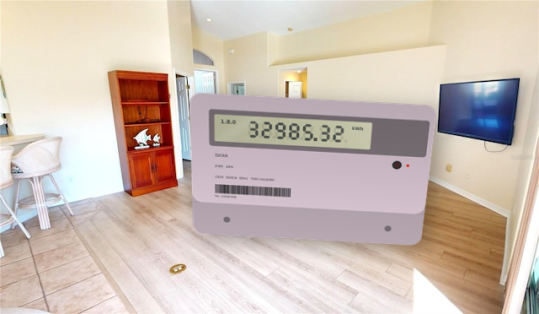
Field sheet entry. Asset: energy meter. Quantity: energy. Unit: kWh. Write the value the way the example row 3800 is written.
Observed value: 32985.32
